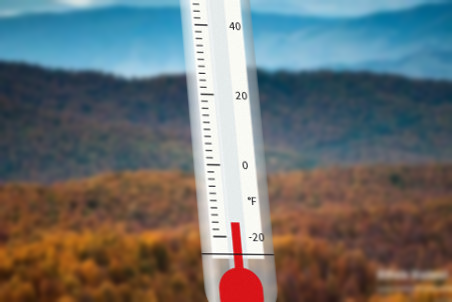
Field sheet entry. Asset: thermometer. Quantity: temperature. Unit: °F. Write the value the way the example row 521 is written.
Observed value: -16
